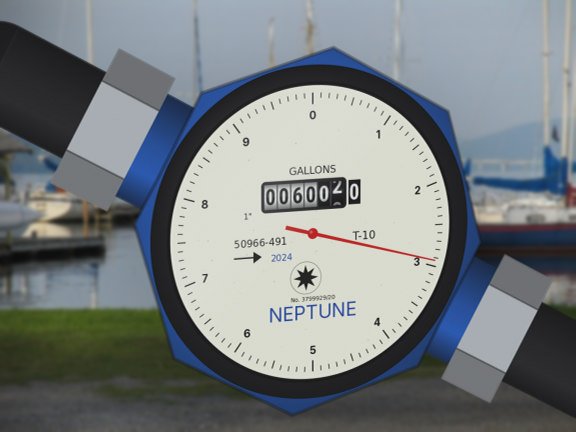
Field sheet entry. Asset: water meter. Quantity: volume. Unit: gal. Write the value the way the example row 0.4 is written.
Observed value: 60022.9
